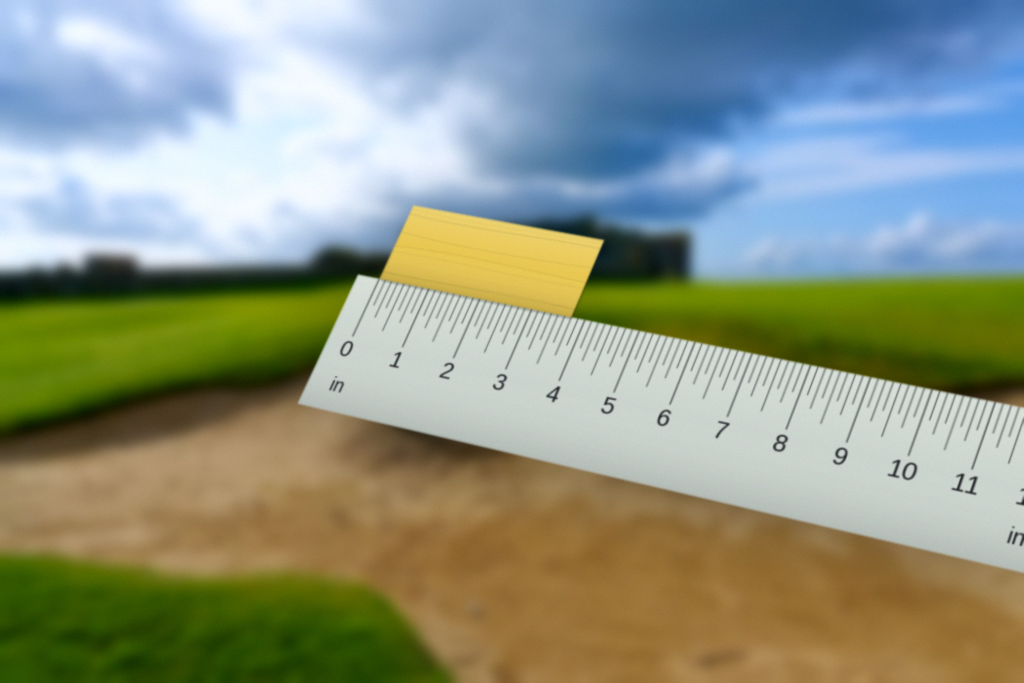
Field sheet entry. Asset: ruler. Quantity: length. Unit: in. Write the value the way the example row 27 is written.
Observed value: 3.75
